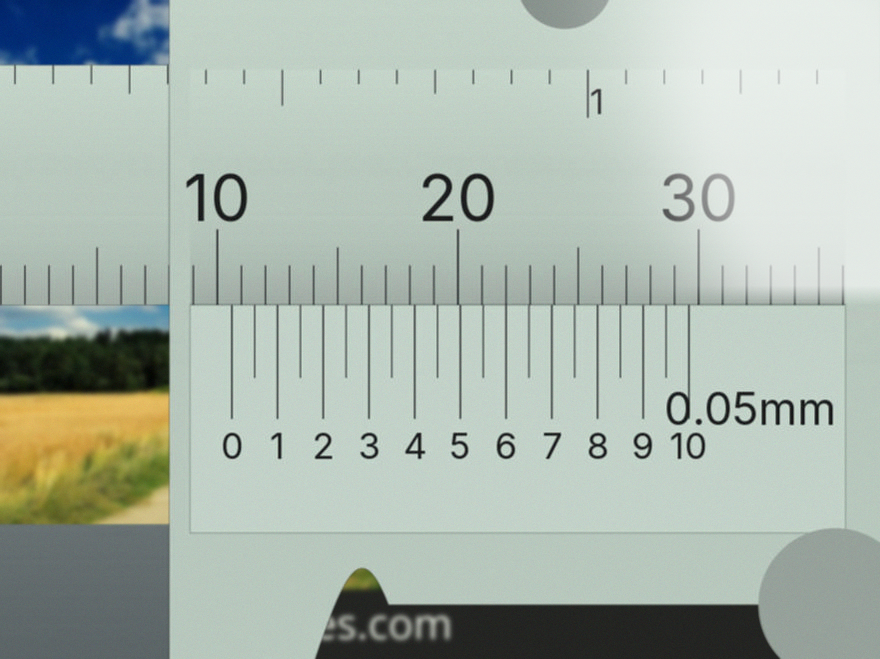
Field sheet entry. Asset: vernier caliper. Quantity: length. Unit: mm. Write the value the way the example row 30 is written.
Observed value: 10.6
